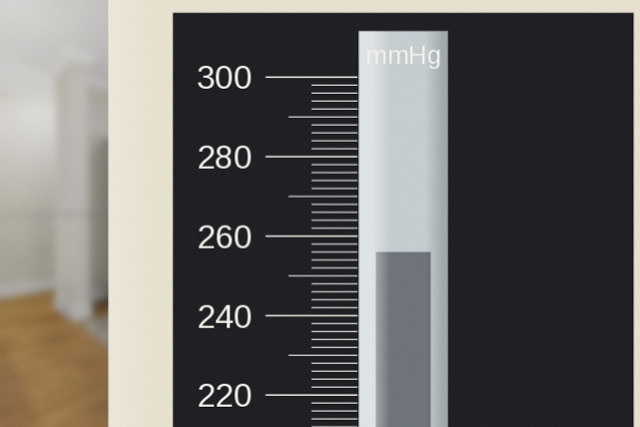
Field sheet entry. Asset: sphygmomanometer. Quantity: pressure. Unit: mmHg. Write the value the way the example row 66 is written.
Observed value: 256
